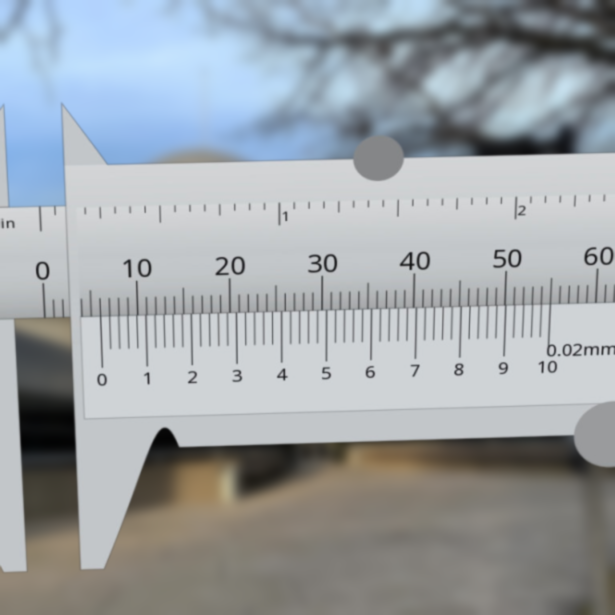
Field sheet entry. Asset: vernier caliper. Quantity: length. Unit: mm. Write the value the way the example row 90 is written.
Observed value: 6.0
